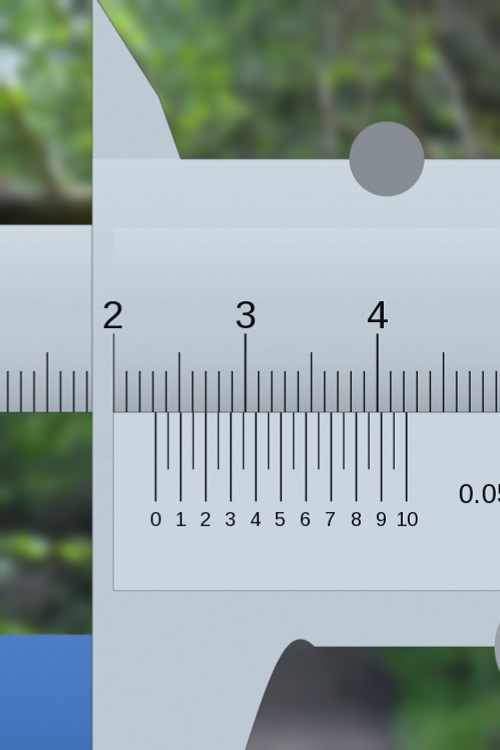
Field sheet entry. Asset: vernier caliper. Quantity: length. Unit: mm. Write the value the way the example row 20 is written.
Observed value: 23.2
